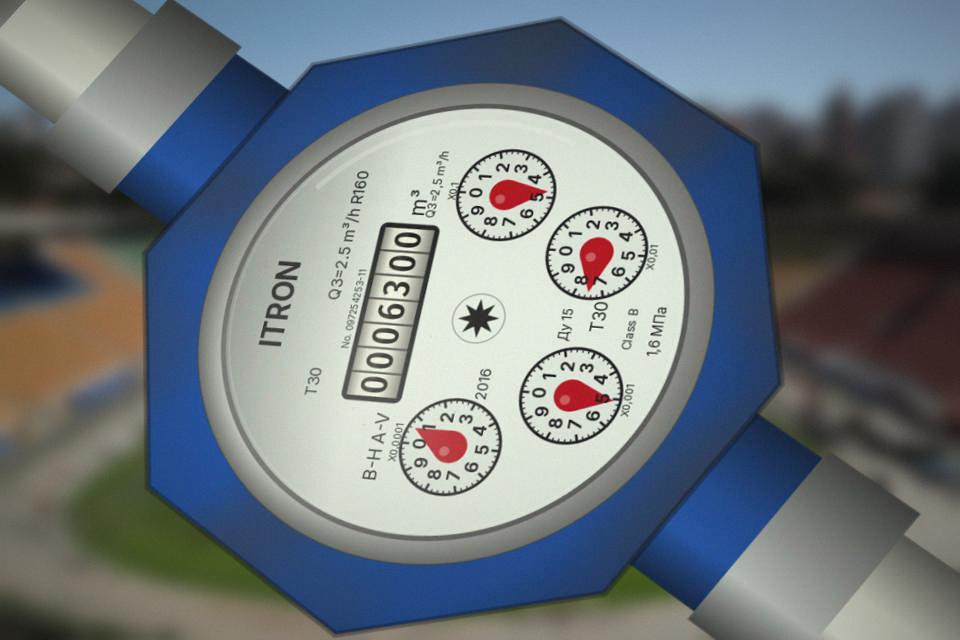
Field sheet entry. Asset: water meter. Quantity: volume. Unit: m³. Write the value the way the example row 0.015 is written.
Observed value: 6300.4750
